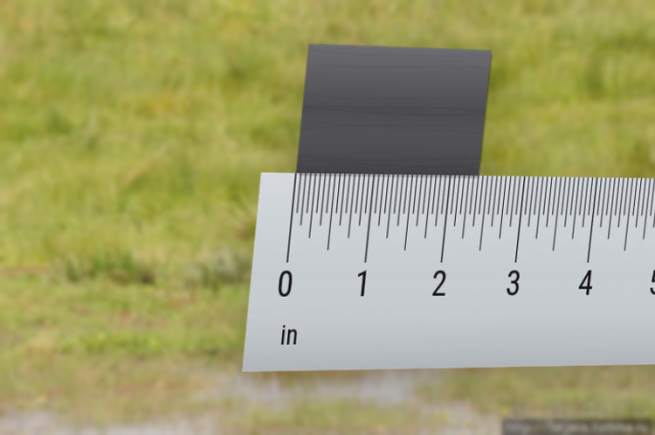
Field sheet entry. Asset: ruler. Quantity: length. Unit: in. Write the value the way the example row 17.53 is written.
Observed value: 2.375
